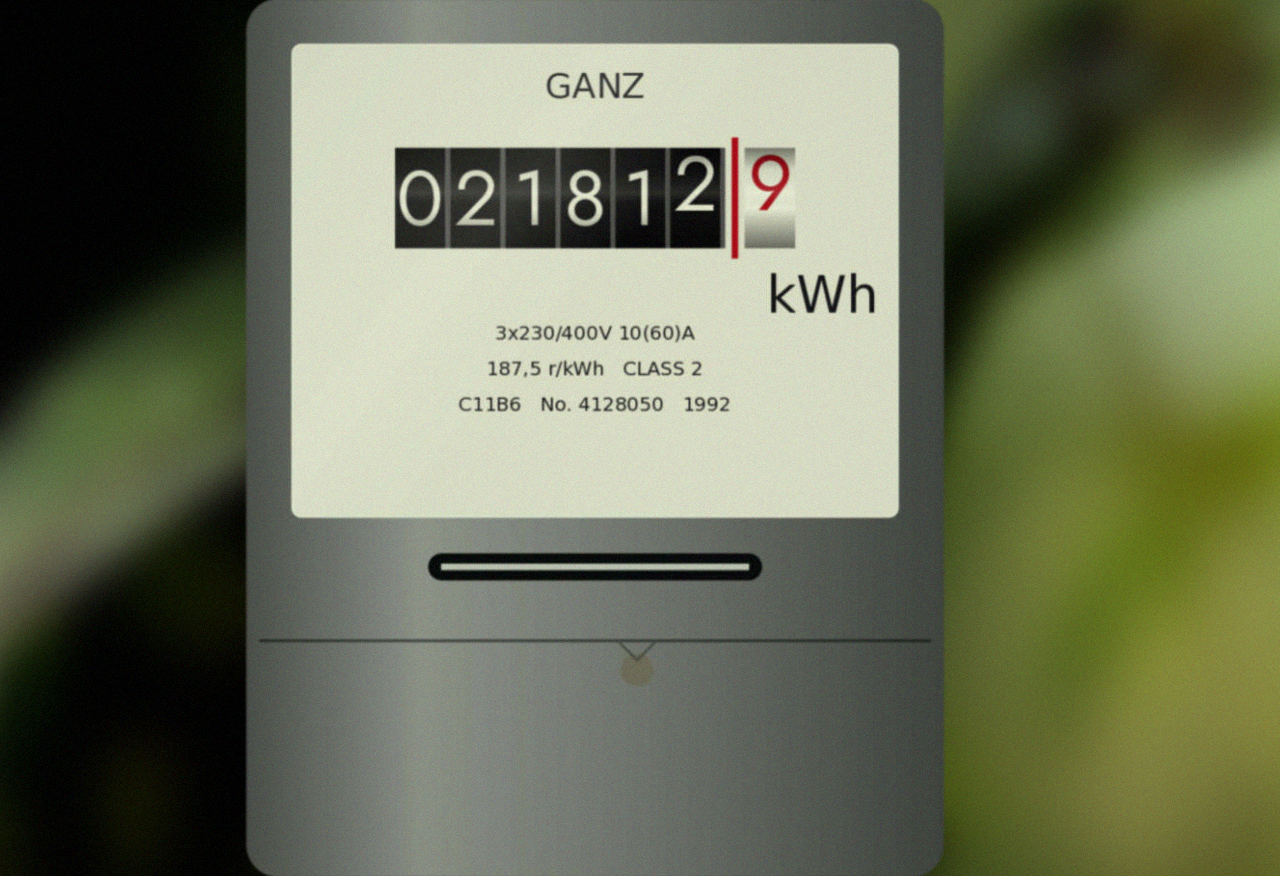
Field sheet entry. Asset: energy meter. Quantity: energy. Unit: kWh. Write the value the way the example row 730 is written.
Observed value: 21812.9
